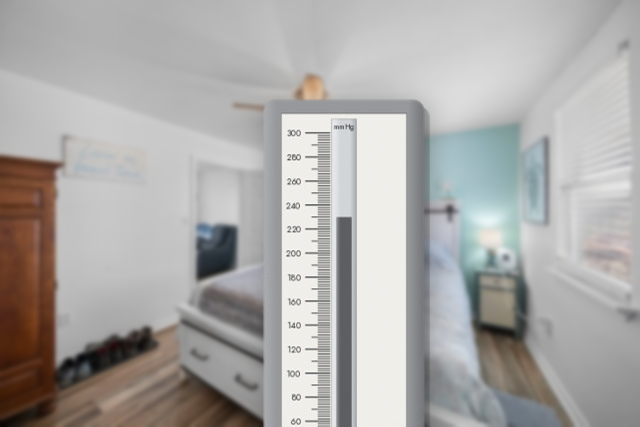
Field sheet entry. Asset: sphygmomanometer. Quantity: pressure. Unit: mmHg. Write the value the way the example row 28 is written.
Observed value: 230
